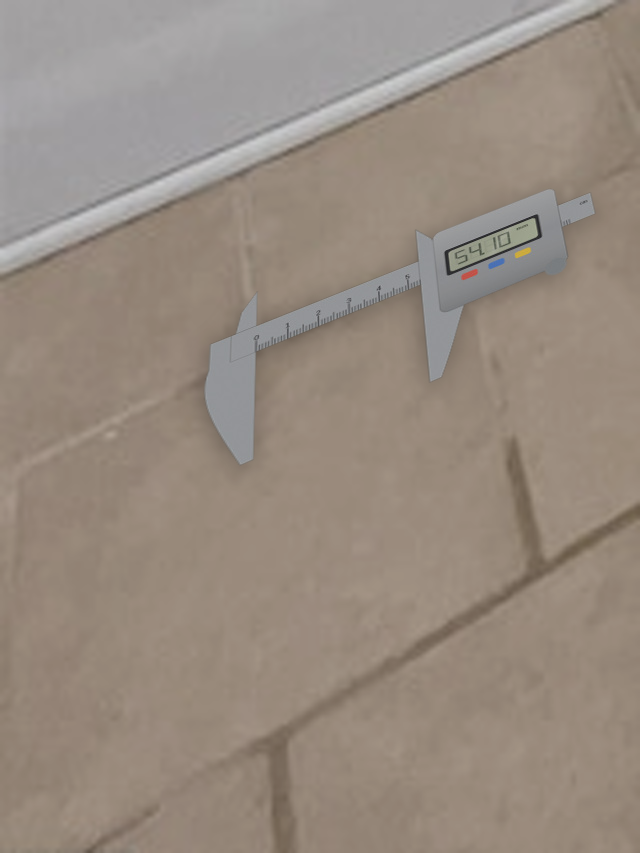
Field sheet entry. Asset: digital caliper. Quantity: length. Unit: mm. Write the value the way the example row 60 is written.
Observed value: 54.10
